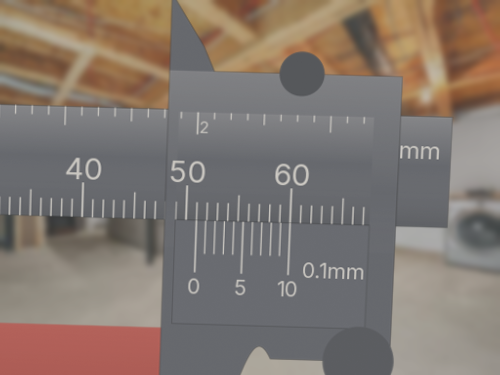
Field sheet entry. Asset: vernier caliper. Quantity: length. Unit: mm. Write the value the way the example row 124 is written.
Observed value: 51.0
